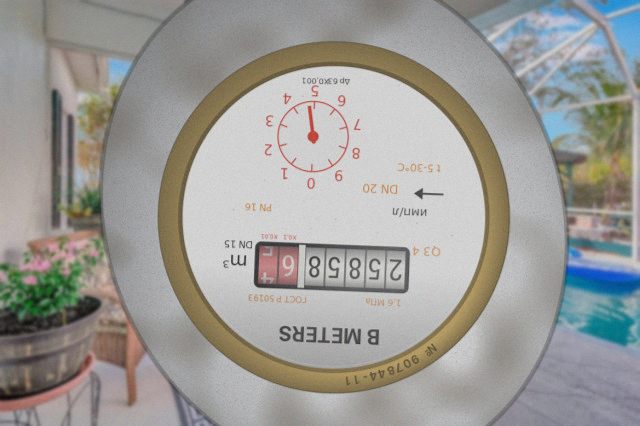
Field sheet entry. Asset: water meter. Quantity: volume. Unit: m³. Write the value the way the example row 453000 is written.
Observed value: 25858.644
